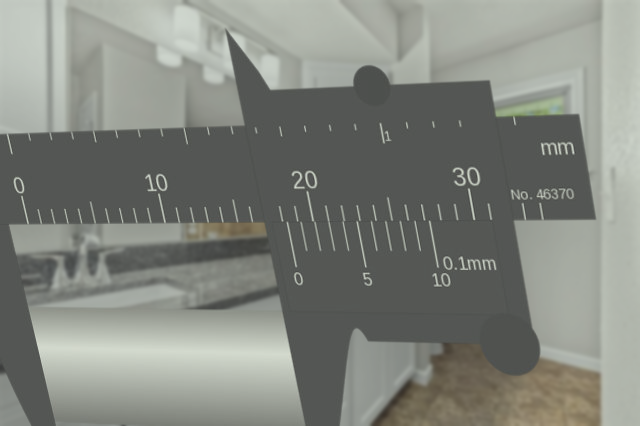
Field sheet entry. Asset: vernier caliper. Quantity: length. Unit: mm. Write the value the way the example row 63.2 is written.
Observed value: 18.3
